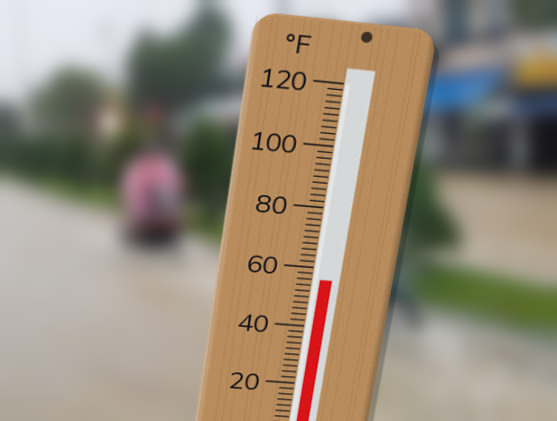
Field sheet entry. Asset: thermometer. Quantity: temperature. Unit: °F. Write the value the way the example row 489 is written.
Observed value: 56
